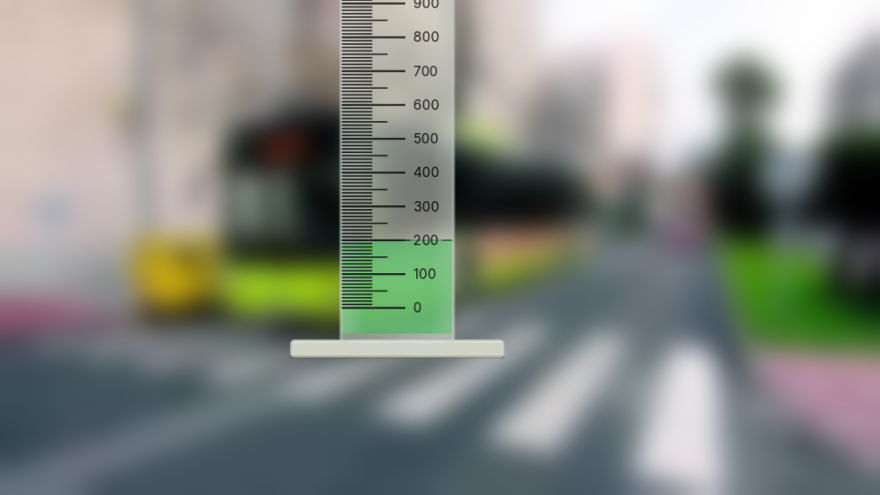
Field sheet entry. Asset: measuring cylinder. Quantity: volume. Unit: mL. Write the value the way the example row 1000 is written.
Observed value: 200
